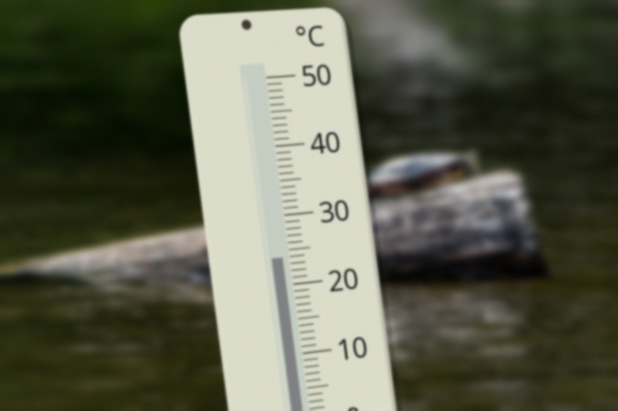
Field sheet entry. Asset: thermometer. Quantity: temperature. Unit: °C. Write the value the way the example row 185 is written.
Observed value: 24
